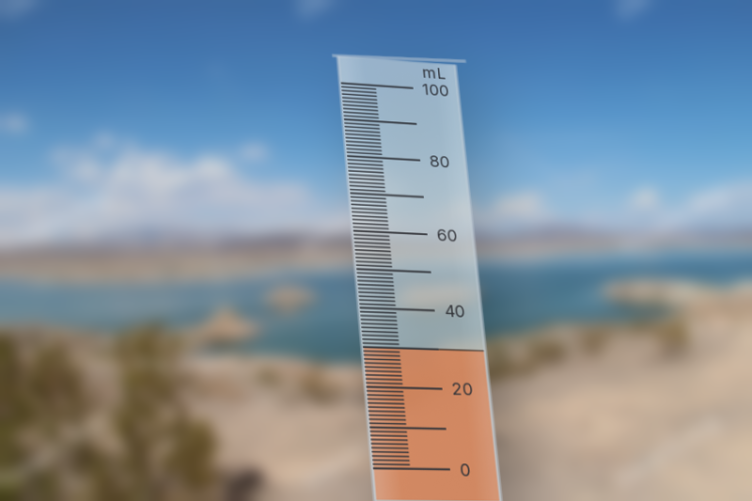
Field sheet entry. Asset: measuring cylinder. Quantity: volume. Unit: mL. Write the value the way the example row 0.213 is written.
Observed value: 30
